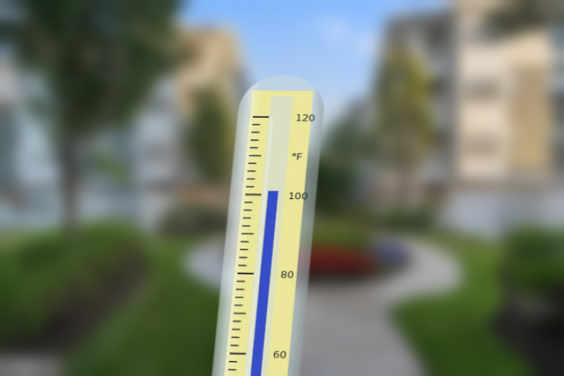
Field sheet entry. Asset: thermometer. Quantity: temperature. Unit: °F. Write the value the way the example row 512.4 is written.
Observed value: 101
